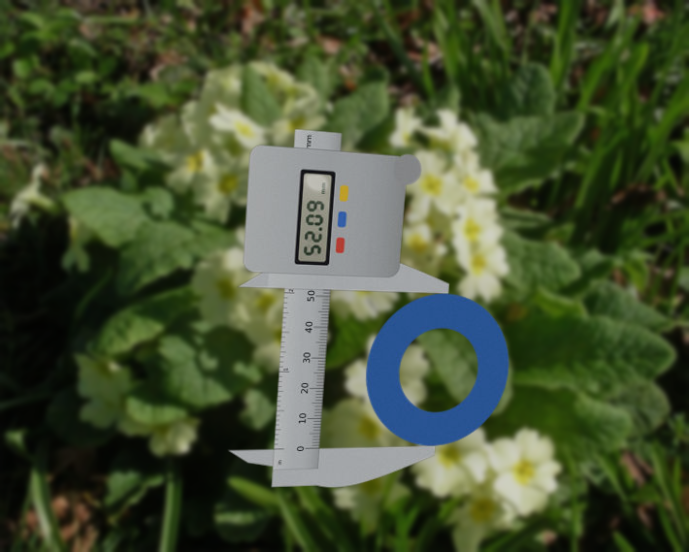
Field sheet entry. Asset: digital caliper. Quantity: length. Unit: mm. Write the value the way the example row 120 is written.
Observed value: 52.09
